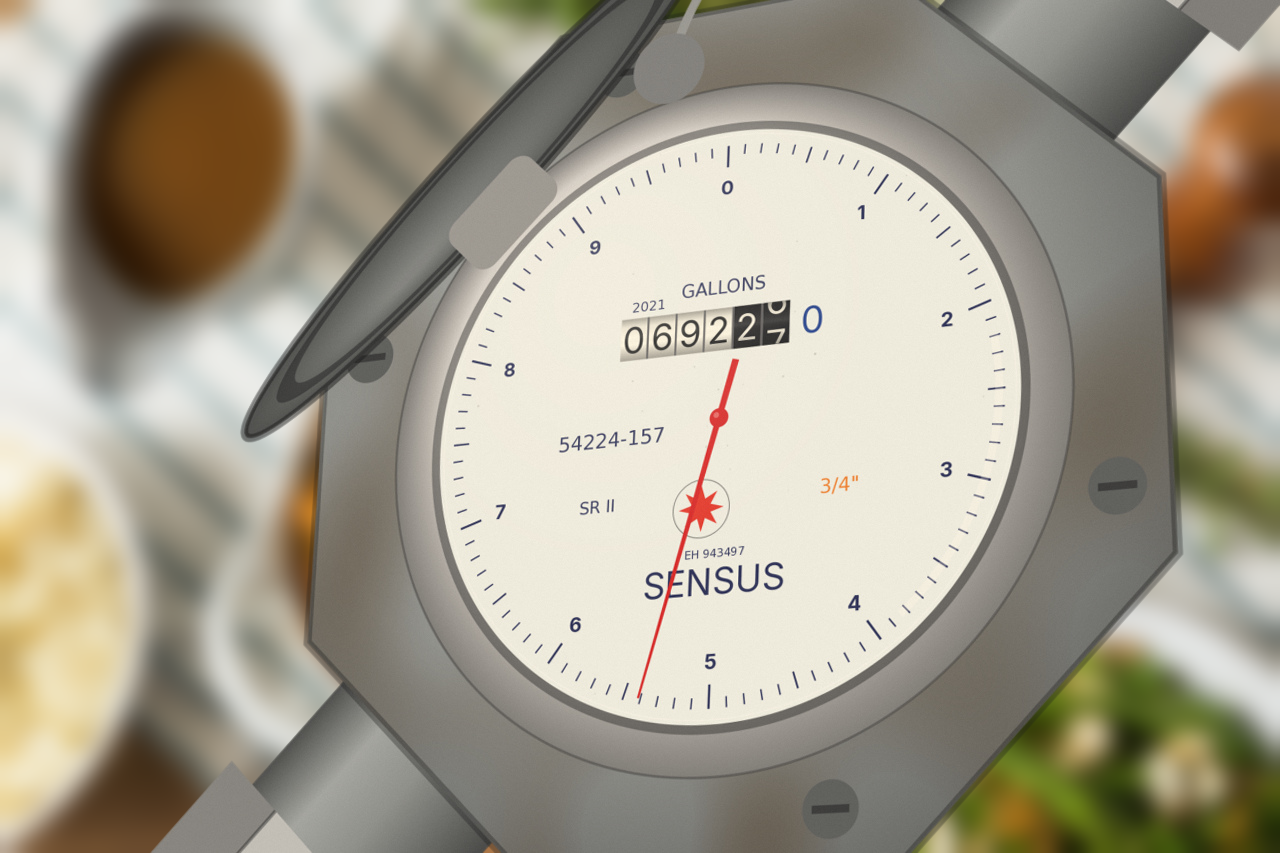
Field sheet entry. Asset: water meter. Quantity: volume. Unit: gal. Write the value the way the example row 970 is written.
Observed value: 692265.4
